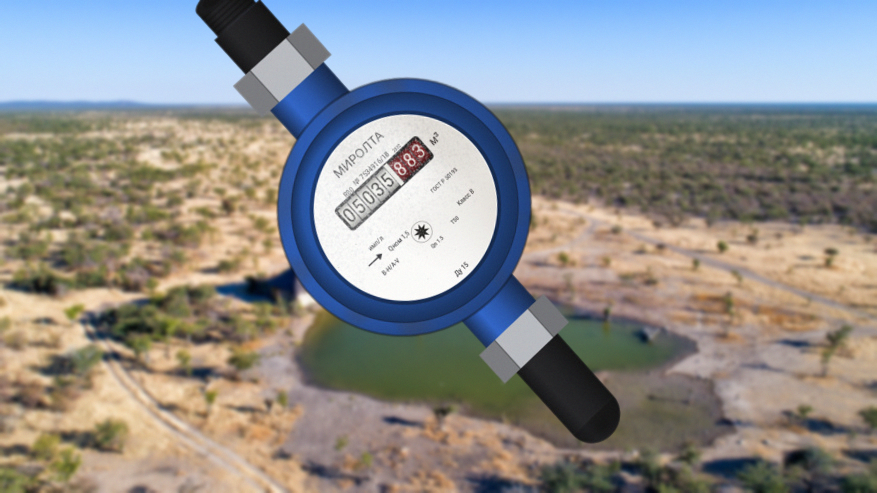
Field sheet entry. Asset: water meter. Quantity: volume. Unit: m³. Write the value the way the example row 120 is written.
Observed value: 5035.883
